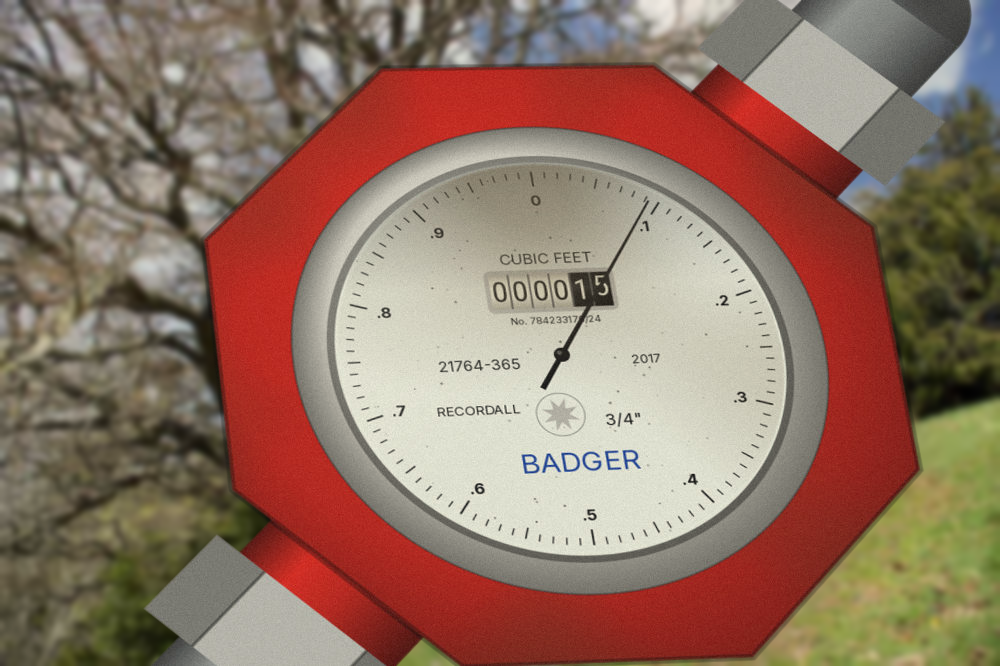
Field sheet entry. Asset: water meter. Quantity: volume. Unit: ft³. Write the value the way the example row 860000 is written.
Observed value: 15.09
